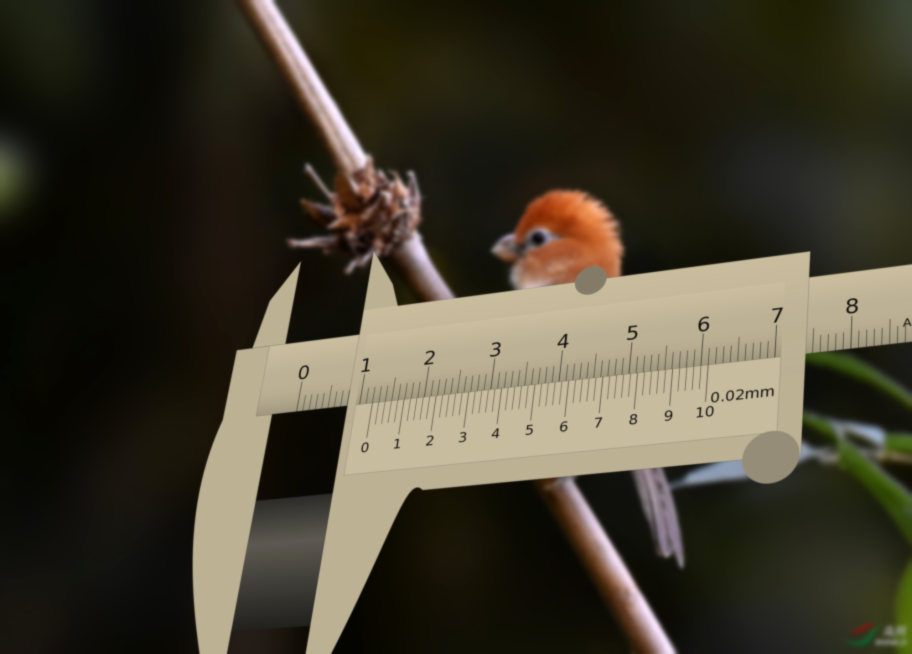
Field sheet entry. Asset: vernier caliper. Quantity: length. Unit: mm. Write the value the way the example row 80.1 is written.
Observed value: 12.0
